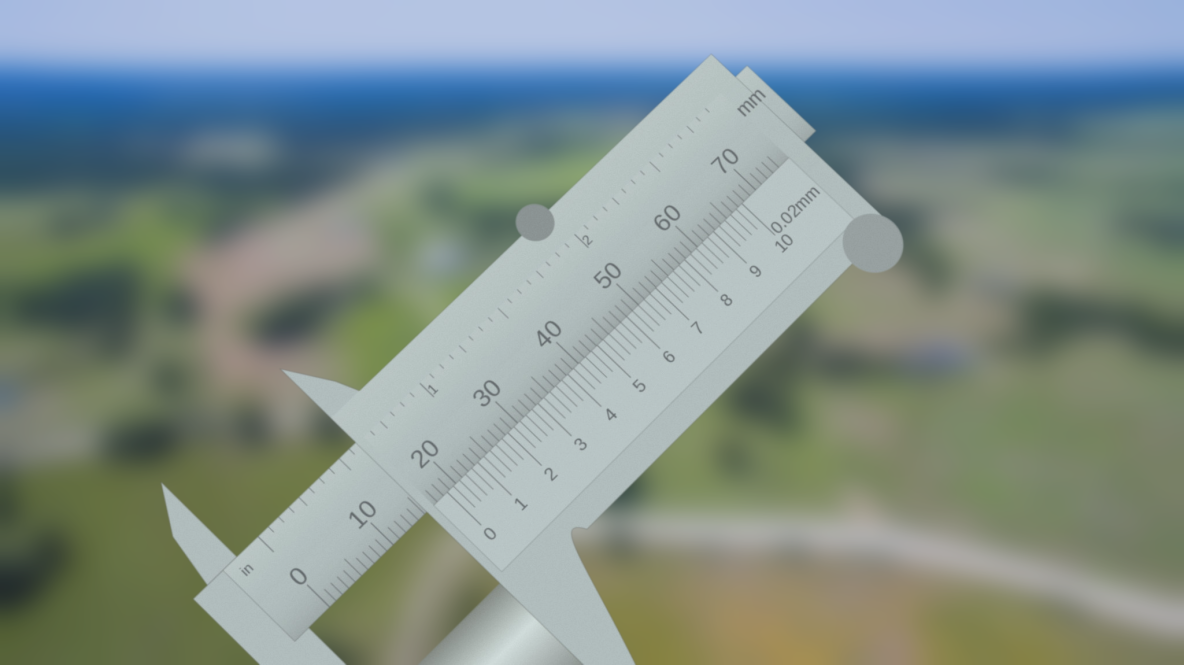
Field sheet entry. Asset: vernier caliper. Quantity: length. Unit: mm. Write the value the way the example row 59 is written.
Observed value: 18.6
